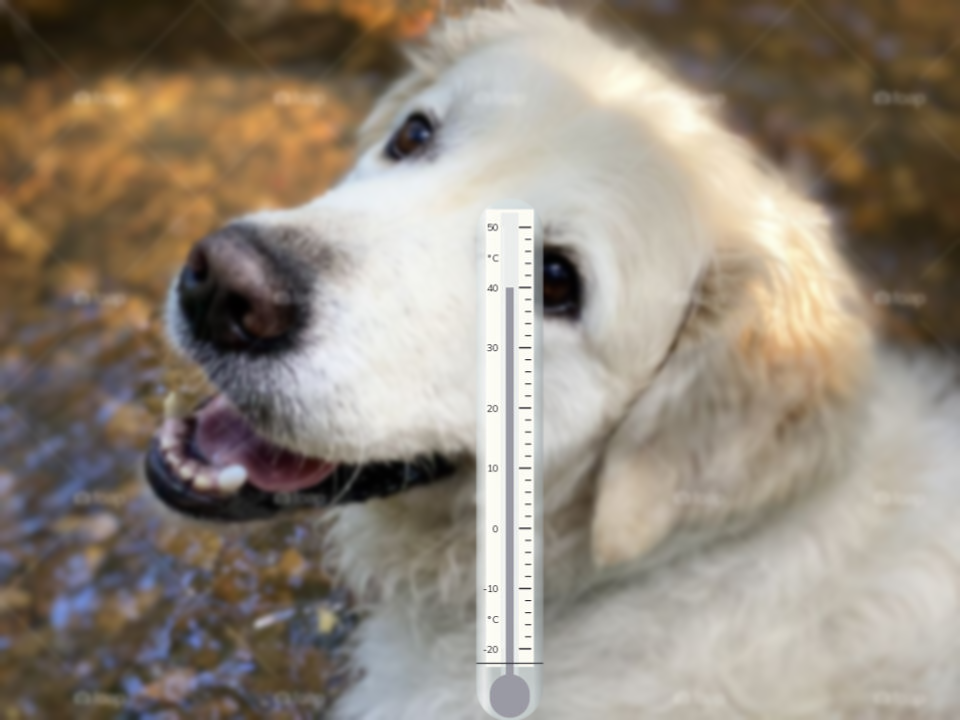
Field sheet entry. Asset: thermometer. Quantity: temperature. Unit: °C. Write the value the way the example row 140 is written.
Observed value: 40
